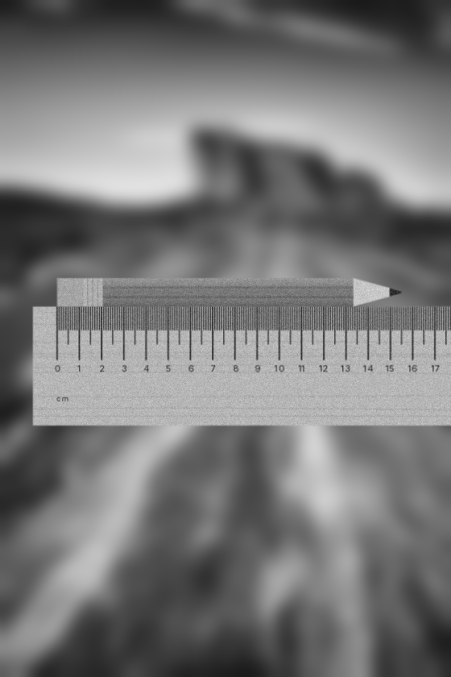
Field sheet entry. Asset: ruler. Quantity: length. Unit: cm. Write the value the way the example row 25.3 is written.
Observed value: 15.5
